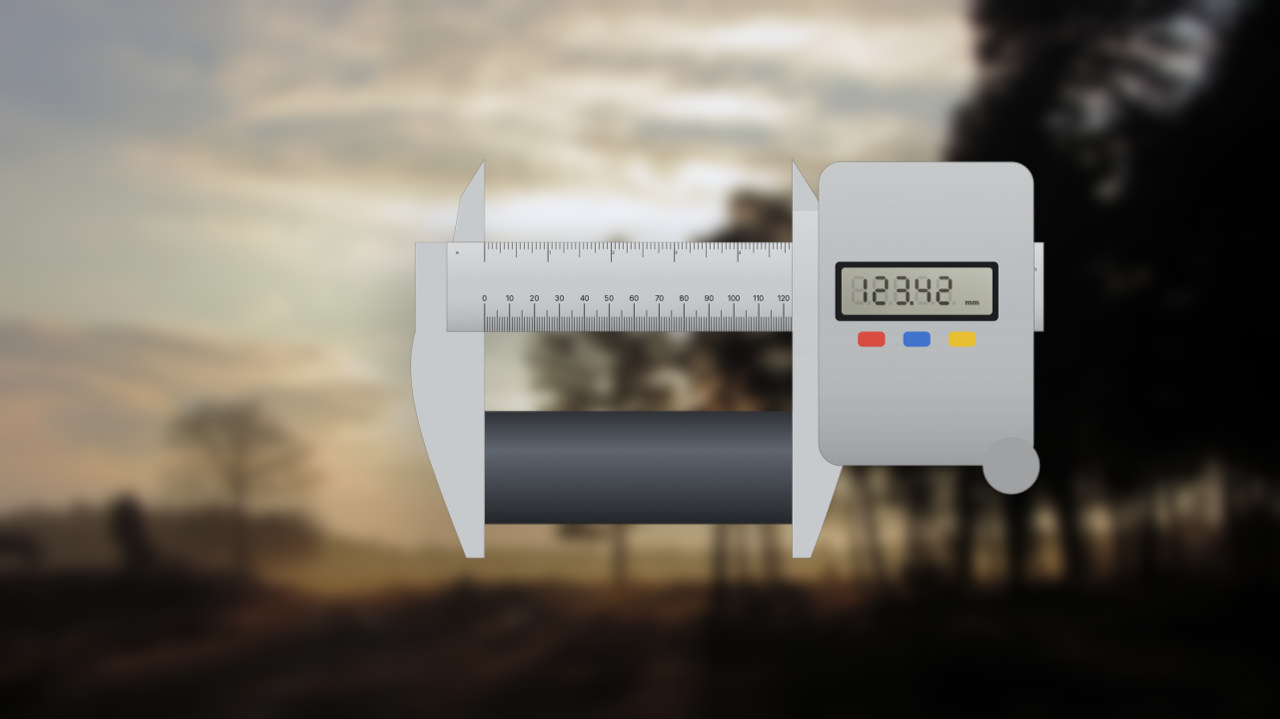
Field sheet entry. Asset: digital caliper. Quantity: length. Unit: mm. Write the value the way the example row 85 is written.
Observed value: 123.42
